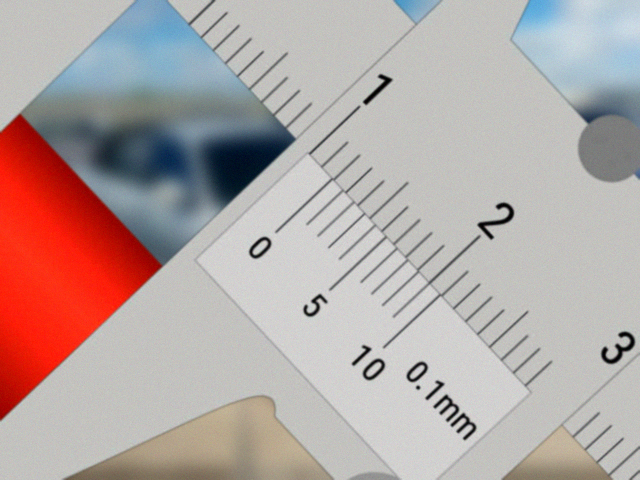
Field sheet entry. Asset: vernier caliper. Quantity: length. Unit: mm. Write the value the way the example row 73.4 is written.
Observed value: 11.9
